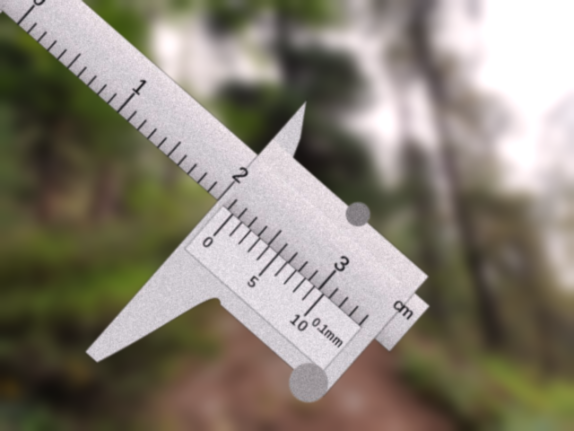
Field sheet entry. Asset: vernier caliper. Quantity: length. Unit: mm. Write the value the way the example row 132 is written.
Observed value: 21.5
